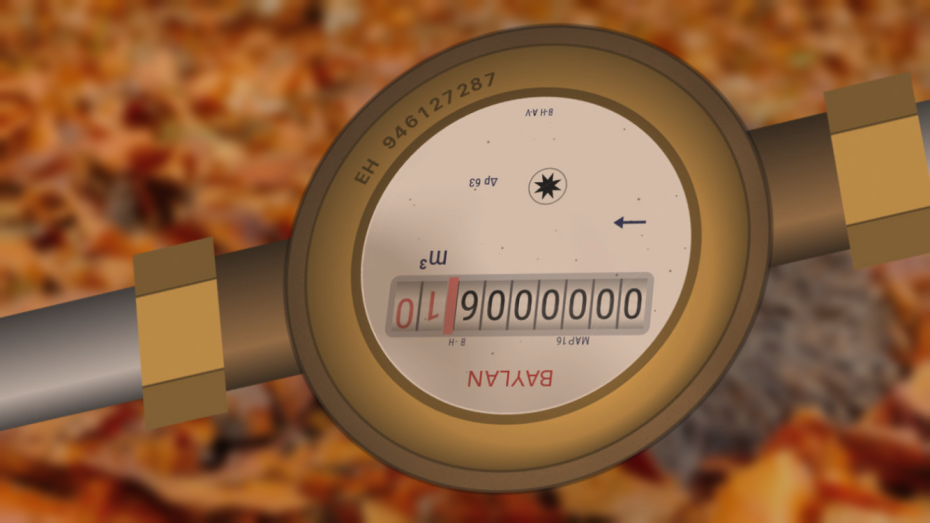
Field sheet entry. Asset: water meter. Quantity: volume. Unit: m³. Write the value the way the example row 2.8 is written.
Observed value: 6.10
